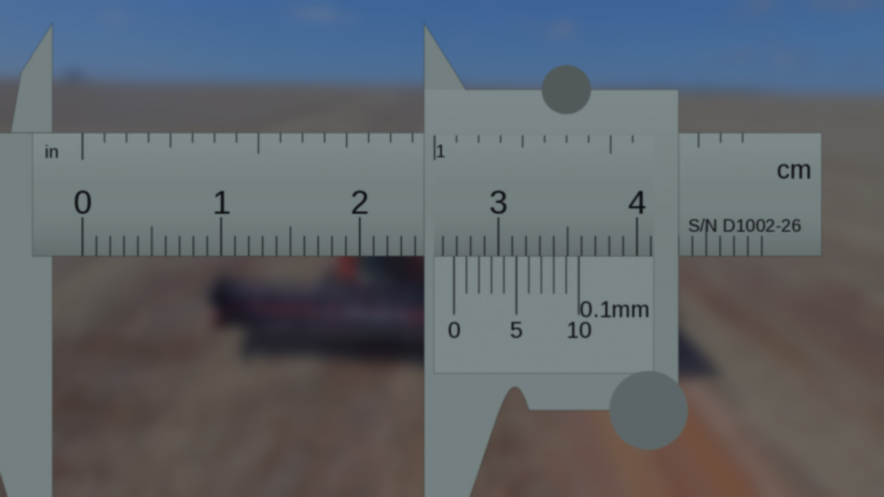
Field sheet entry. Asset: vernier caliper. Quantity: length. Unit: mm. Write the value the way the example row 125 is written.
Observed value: 26.8
